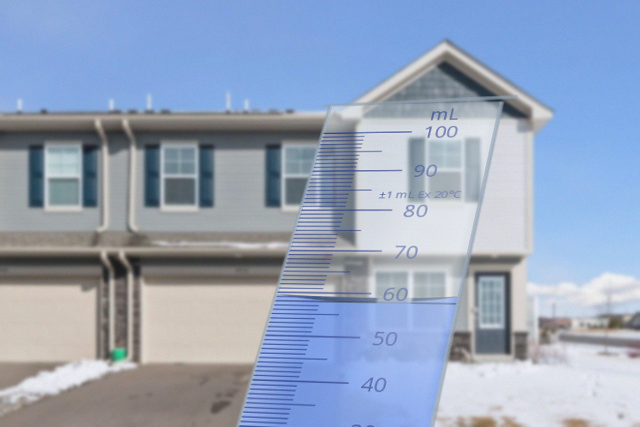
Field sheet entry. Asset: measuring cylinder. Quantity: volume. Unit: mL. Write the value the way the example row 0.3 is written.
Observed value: 58
